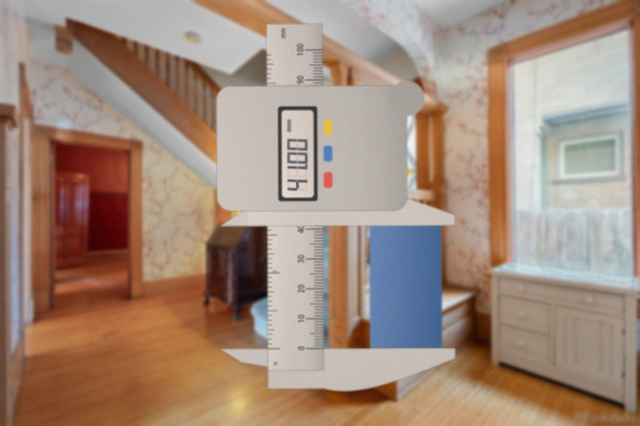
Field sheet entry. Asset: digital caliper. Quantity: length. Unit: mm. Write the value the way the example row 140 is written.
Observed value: 41.00
